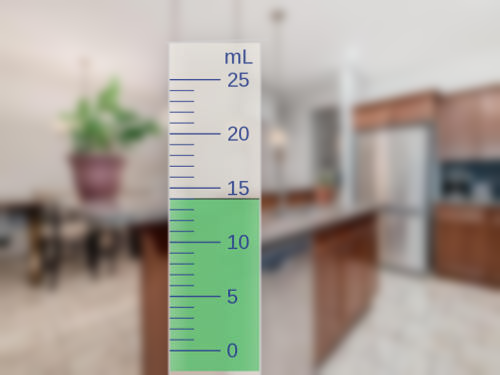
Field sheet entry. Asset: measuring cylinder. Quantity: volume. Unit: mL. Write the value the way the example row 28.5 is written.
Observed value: 14
